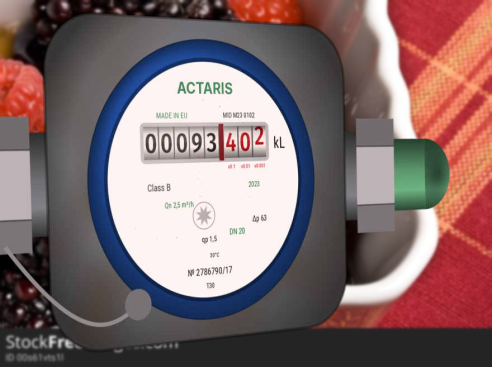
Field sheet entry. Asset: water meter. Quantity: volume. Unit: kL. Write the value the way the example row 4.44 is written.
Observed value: 93.402
